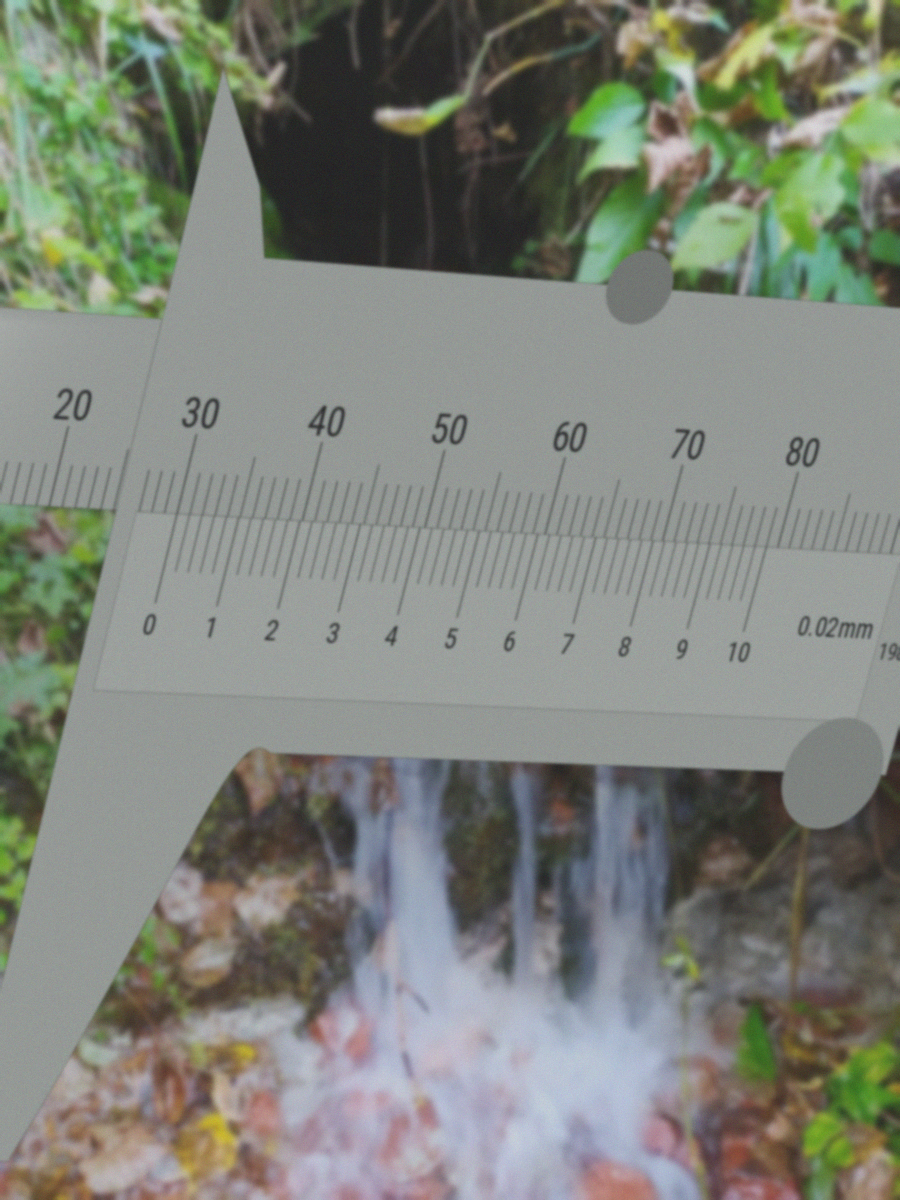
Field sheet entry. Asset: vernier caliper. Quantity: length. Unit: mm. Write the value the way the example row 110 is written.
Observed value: 30.0
